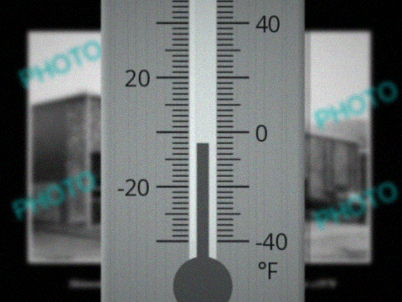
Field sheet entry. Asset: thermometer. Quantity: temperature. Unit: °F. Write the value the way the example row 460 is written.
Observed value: -4
